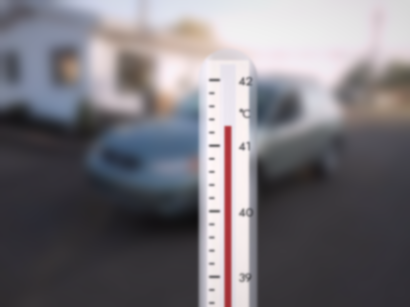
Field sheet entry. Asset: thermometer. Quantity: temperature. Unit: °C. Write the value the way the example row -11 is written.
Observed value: 41.3
